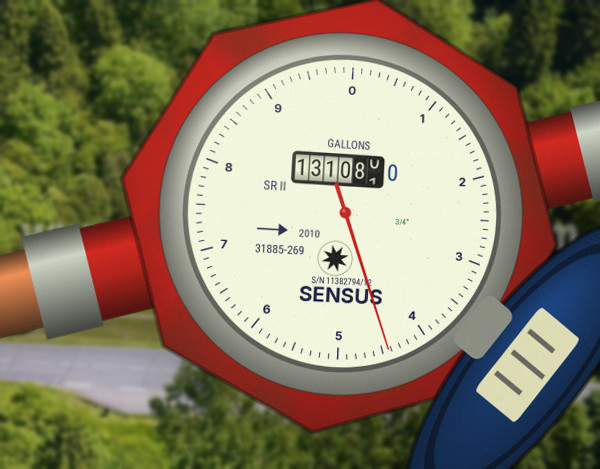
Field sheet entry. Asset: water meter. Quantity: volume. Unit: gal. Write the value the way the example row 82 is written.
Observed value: 1310804.4
